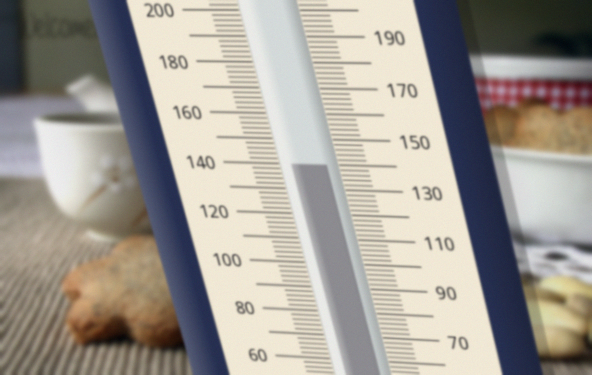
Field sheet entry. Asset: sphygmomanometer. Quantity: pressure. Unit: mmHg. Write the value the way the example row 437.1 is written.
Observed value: 140
